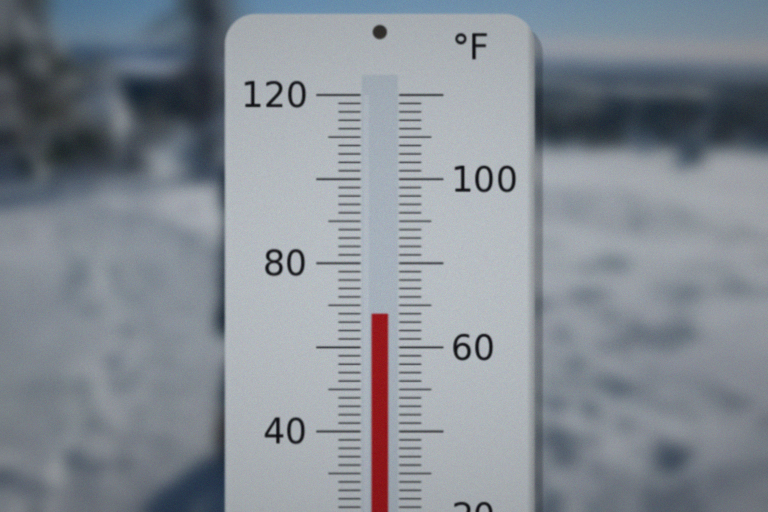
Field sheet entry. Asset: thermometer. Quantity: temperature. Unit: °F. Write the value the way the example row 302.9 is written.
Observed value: 68
